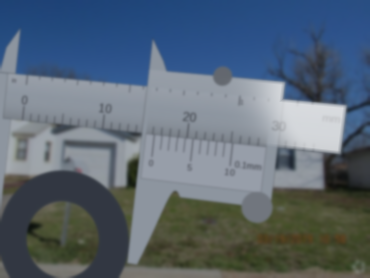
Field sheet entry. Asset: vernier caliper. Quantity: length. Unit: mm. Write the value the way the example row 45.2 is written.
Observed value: 16.2
